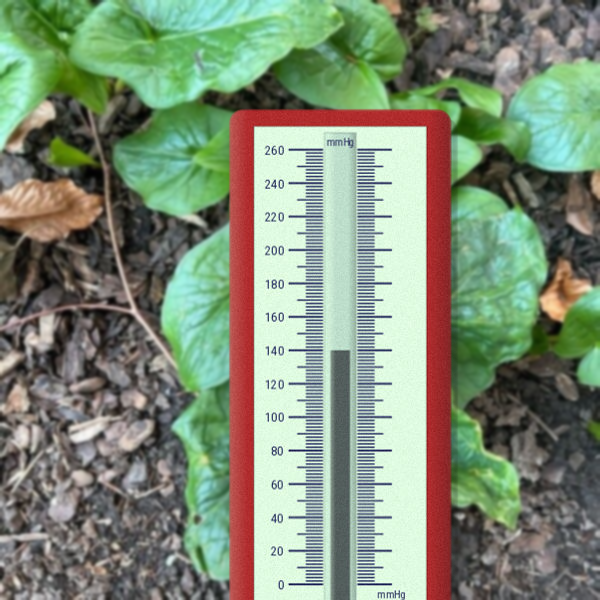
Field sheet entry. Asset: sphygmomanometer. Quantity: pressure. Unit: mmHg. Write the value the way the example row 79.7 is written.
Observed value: 140
